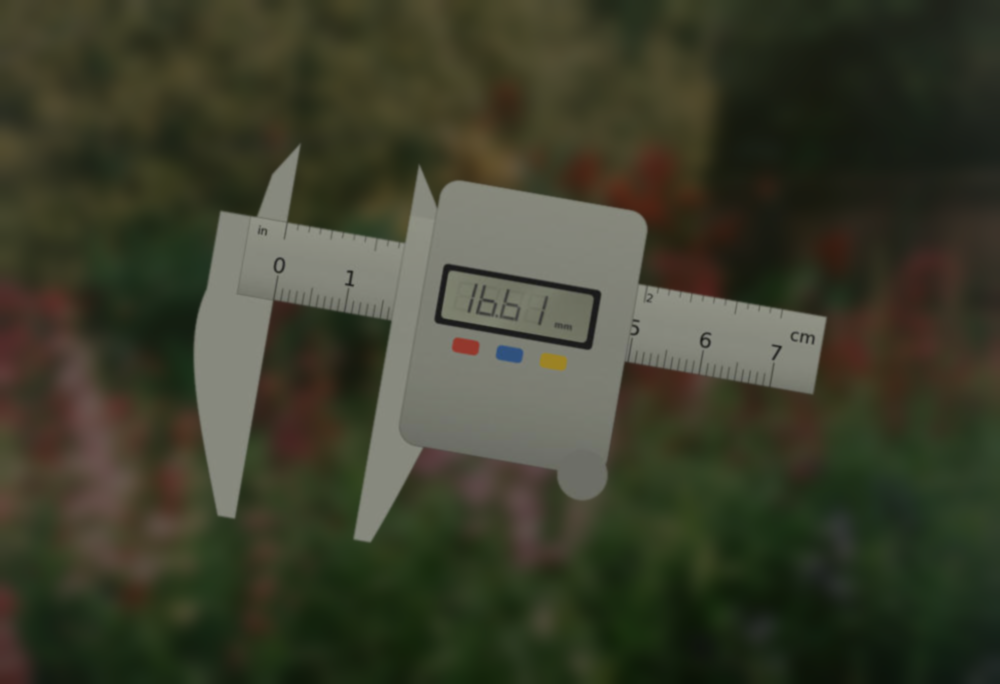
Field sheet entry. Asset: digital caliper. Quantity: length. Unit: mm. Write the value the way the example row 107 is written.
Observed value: 16.61
